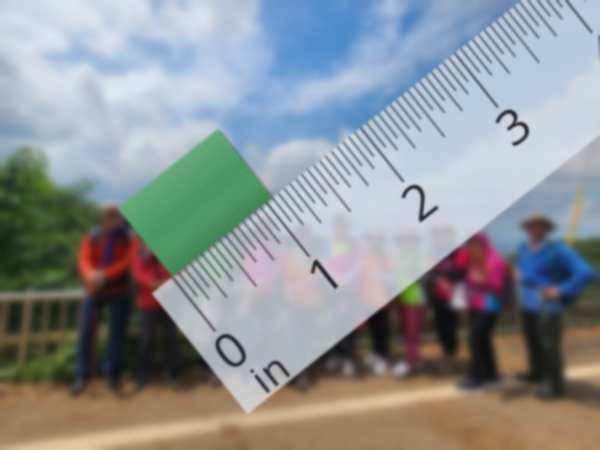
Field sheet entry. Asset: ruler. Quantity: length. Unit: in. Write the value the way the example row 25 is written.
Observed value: 1.0625
